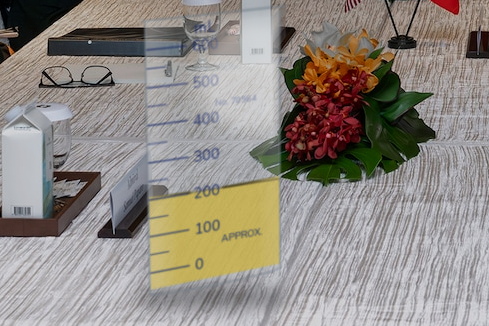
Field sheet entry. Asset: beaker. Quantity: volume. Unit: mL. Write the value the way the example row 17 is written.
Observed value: 200
